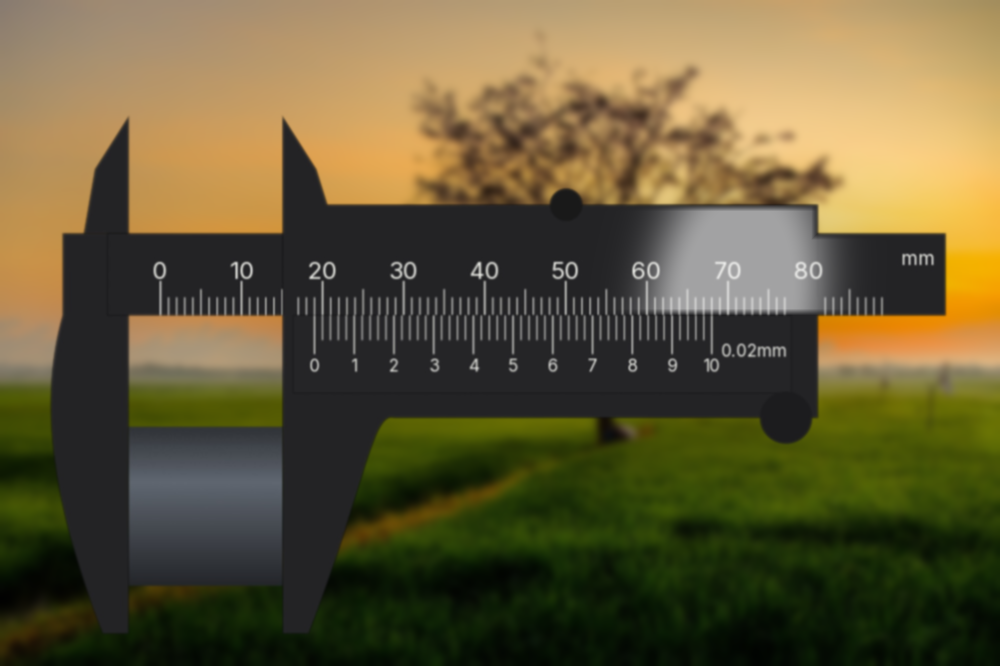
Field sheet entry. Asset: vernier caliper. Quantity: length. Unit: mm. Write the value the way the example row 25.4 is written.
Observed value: 19.0
